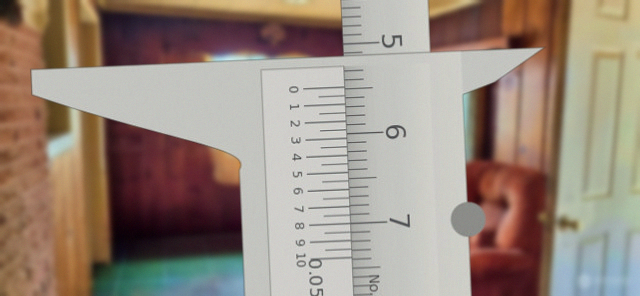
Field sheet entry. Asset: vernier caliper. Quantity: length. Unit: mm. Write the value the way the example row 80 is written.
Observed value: 54.8
